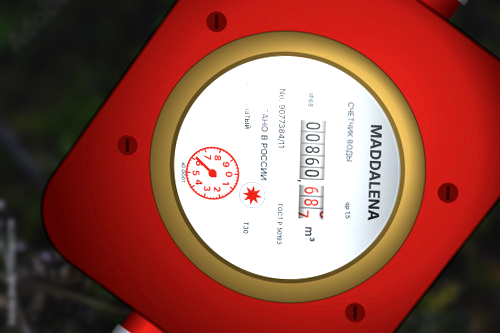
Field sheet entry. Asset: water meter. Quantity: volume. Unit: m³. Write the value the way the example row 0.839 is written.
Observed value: 860.6866
